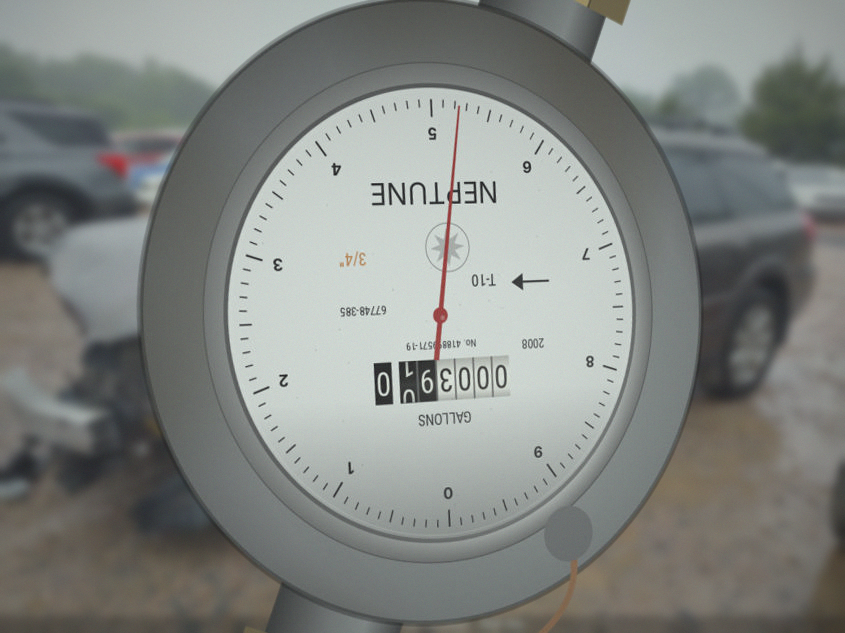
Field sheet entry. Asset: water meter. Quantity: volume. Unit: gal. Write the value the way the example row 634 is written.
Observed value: 3905.2
